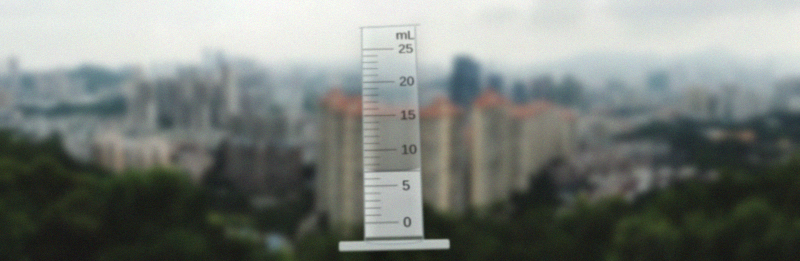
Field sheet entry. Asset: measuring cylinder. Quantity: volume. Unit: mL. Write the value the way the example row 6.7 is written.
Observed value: 7
